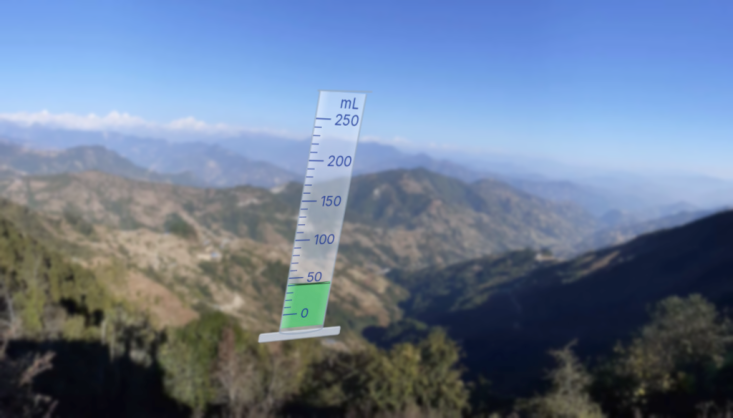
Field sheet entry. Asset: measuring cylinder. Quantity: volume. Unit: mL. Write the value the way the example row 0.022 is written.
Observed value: 40
